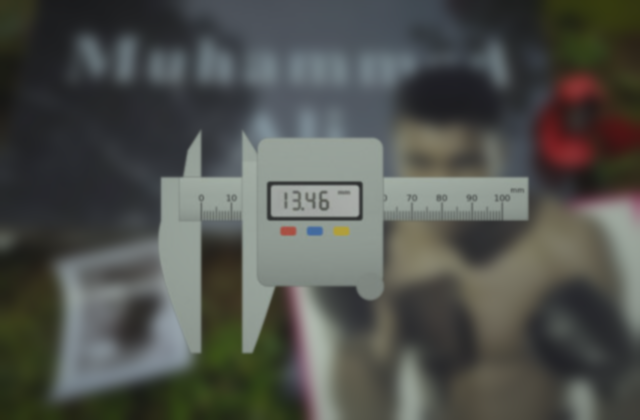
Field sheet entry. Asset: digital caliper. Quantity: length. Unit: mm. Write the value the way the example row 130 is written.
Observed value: 13.46
